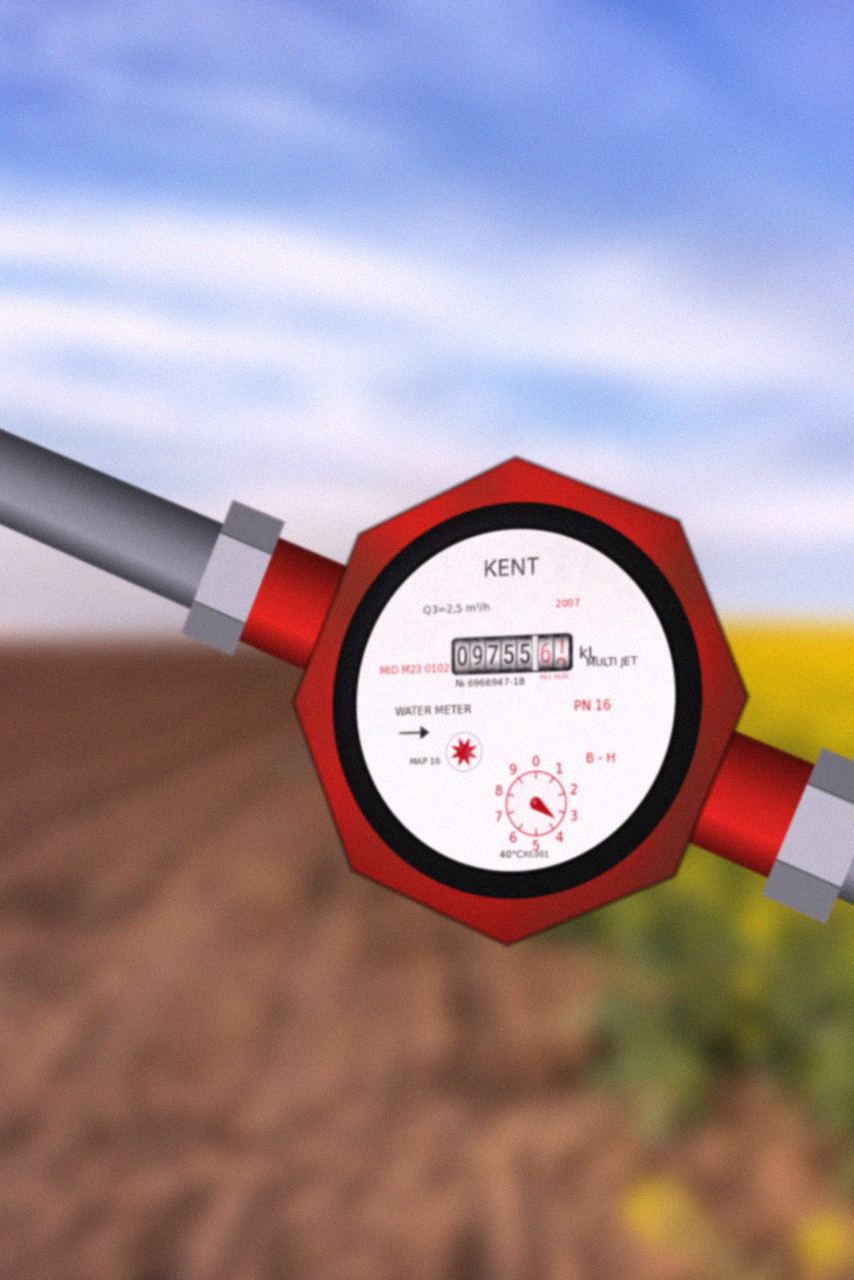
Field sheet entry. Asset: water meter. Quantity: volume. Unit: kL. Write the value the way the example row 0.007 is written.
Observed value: 9755.613
